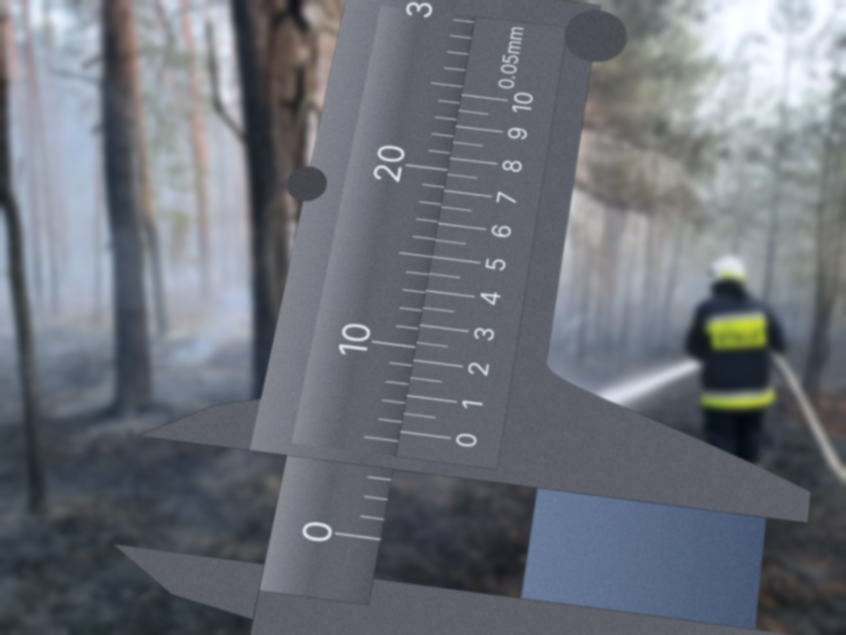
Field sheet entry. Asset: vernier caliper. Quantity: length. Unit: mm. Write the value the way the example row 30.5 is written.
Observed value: 5.5
